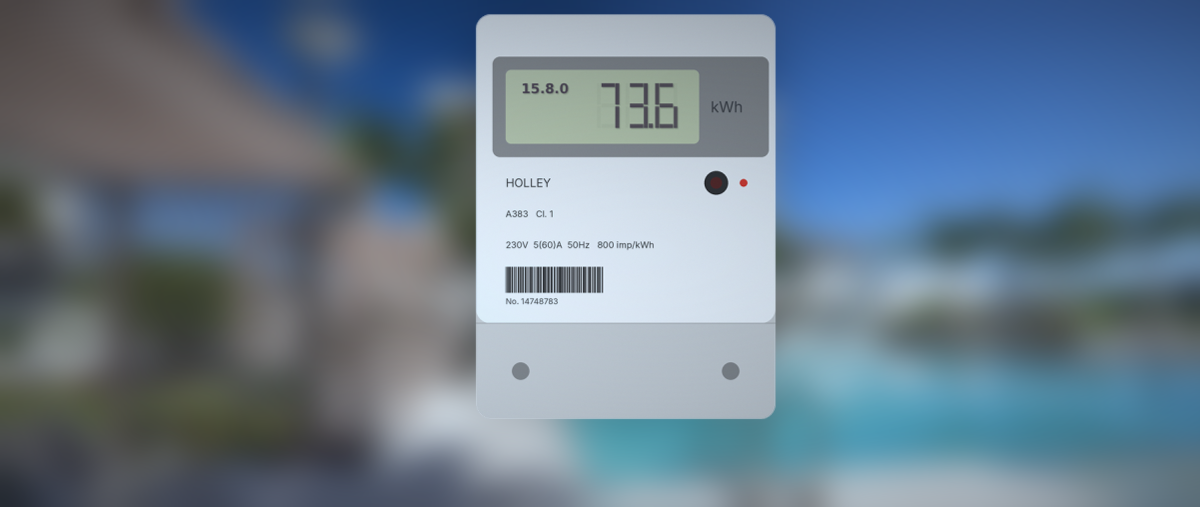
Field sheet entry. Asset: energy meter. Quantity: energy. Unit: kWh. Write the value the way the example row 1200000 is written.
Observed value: 73.6
